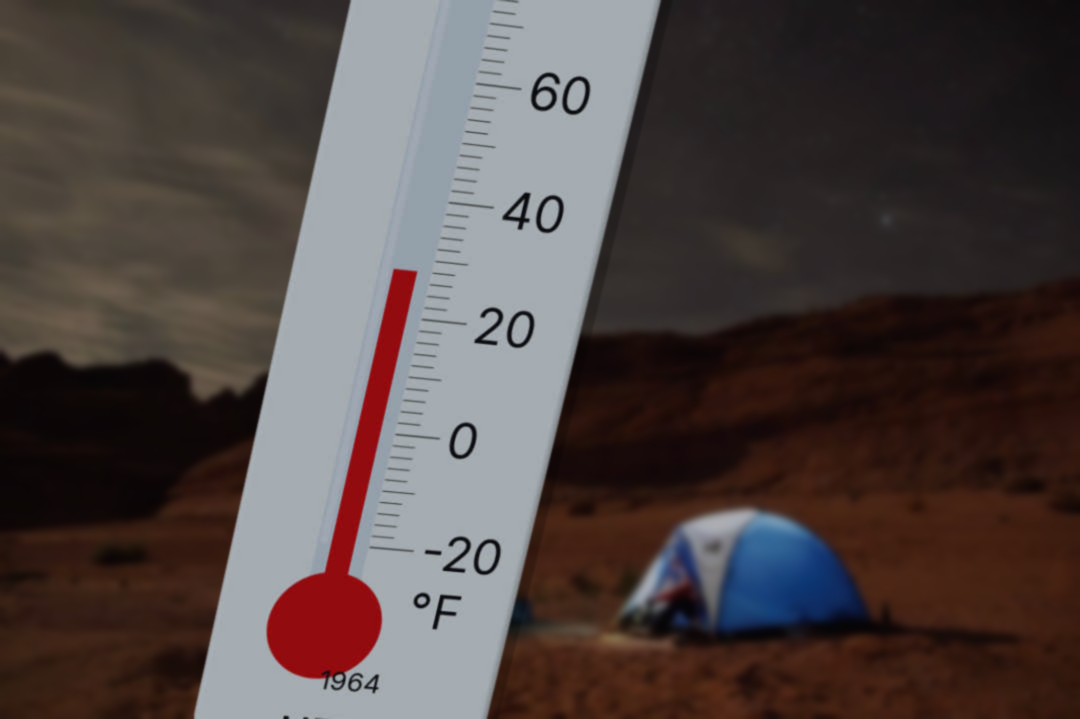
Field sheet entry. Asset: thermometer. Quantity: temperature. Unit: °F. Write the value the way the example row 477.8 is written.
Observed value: 28
